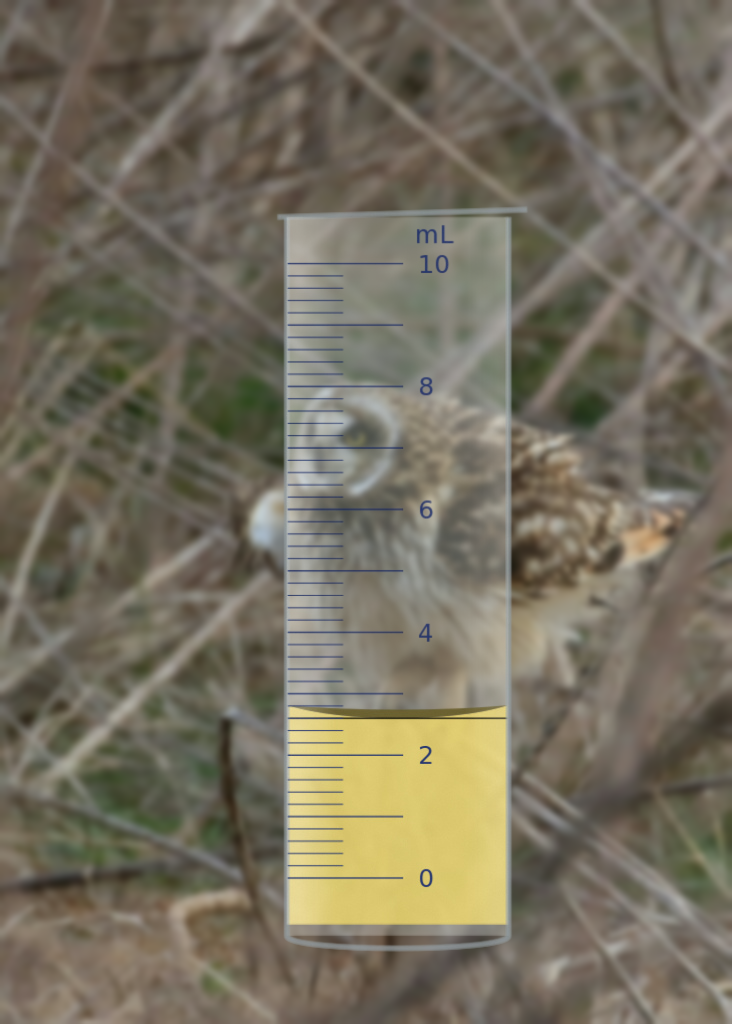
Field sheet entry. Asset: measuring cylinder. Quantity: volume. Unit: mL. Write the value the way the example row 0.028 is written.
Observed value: 2.6
